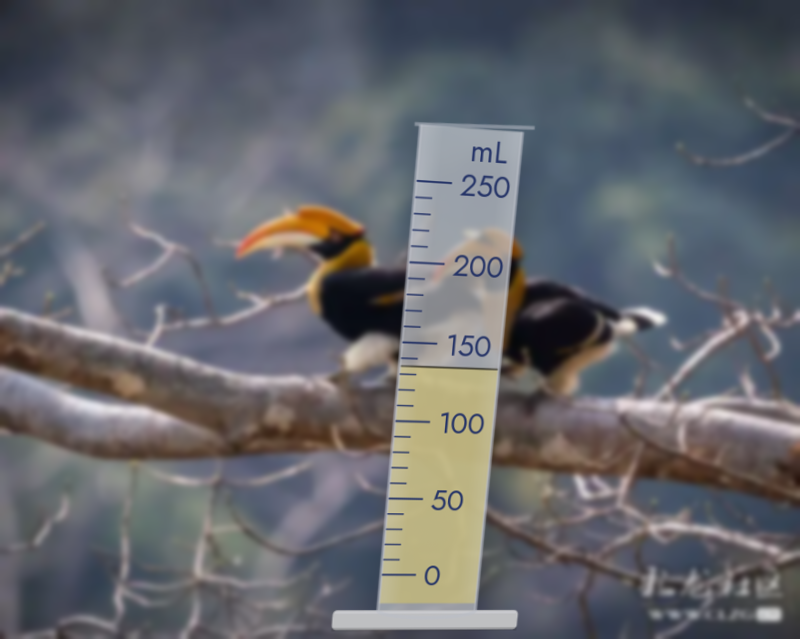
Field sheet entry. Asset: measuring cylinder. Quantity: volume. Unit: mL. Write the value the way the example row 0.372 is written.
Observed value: 135
